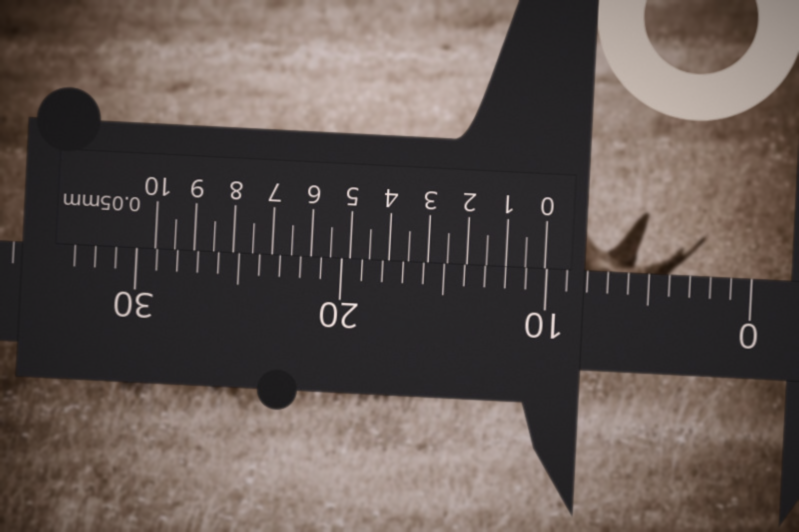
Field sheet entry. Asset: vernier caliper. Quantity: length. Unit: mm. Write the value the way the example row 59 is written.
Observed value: 10.1
